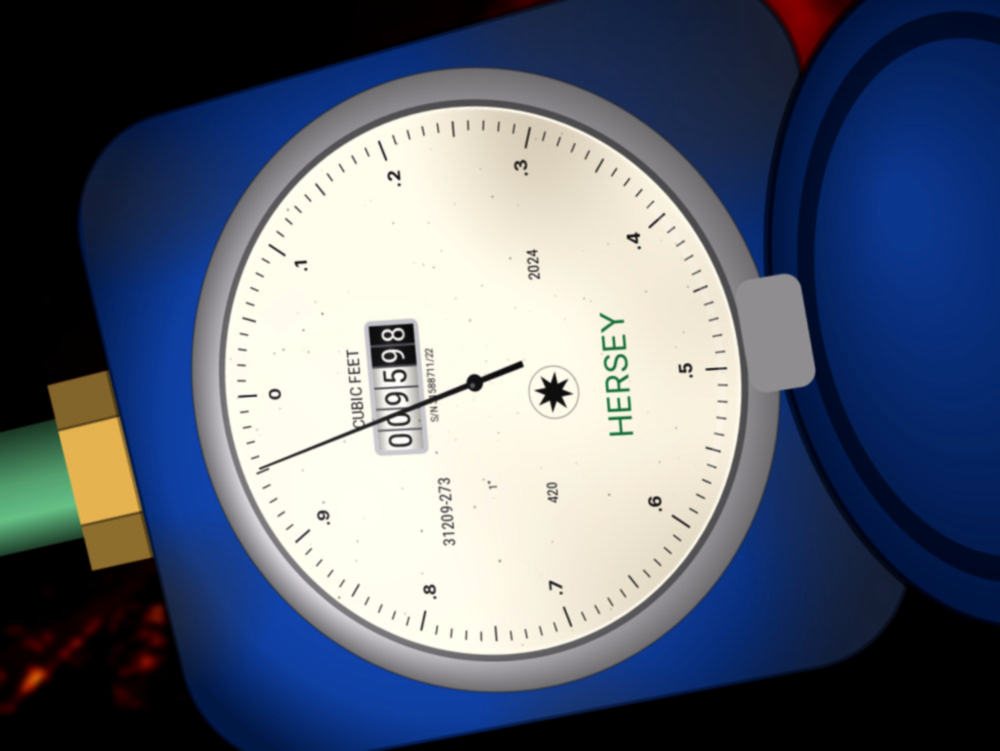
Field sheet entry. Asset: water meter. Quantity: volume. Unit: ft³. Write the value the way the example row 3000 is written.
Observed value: 9597.95
